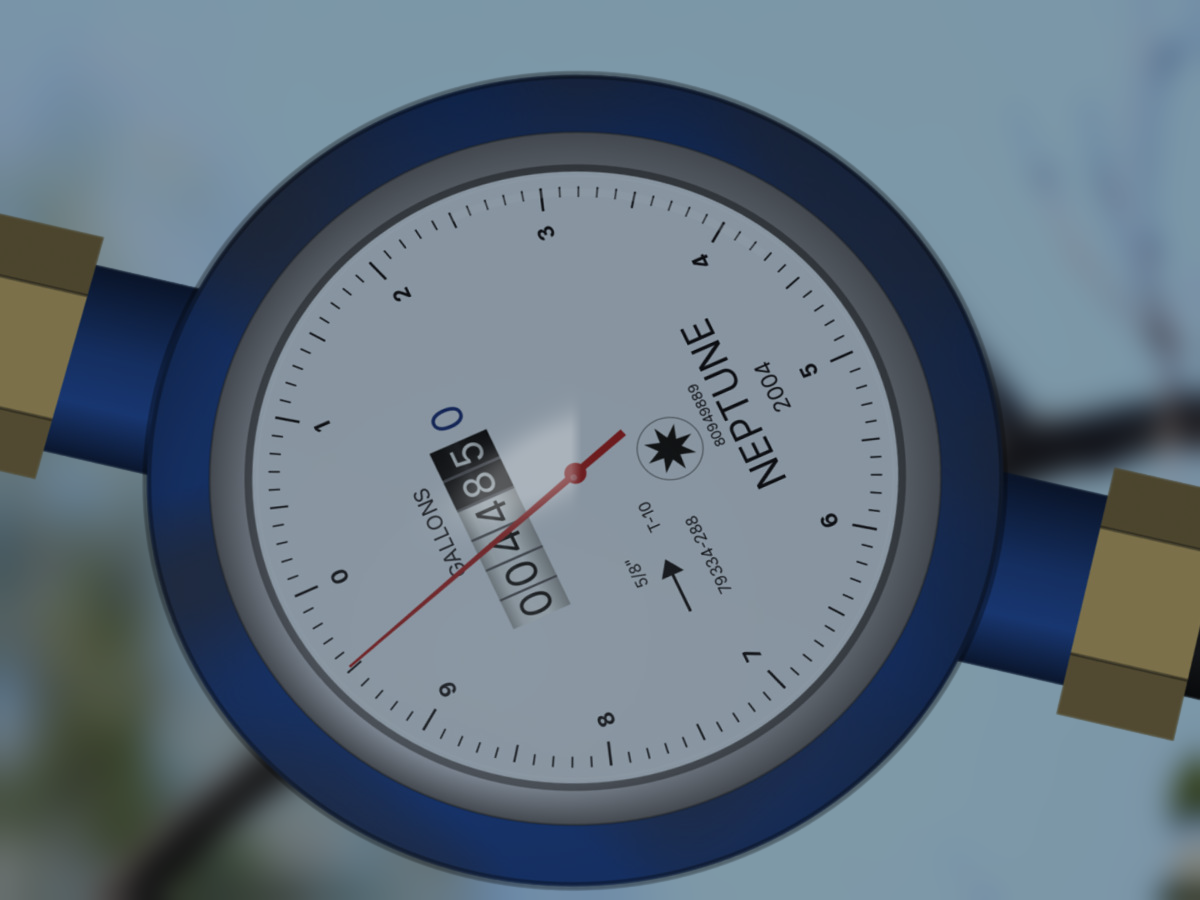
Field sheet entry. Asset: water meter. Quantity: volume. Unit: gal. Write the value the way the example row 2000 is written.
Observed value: 44849.5
